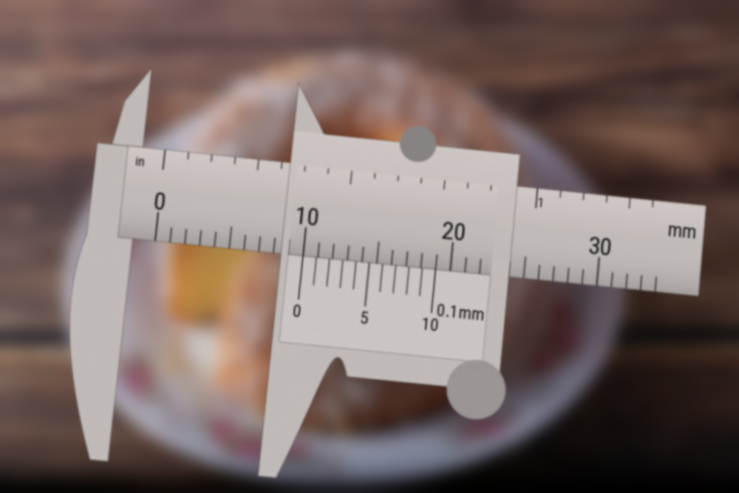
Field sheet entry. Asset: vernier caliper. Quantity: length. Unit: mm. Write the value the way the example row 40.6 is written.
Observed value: 10.0
